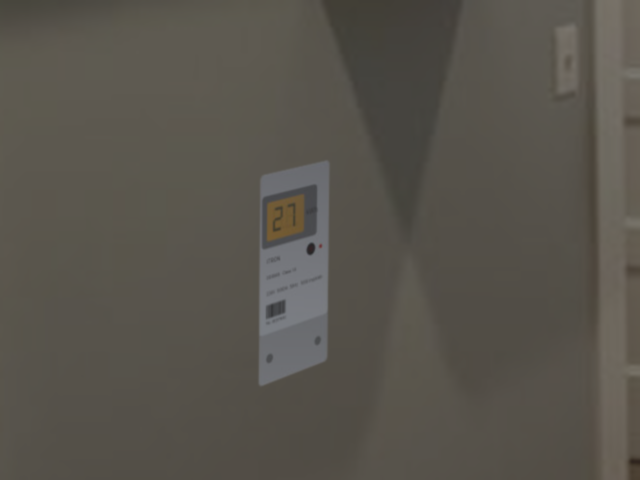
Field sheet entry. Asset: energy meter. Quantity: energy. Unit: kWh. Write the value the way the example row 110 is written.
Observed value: 27
